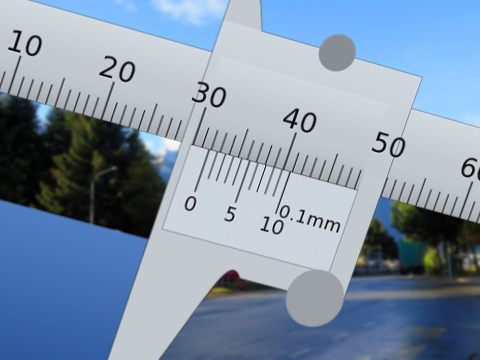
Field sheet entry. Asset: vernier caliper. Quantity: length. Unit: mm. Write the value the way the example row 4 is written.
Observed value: 31.8
